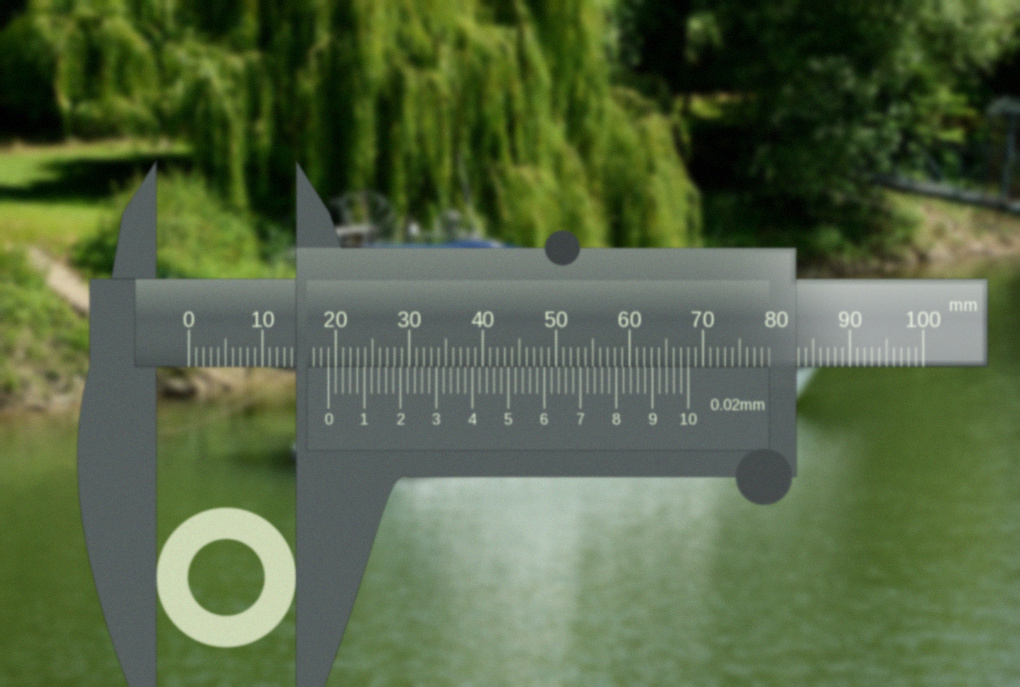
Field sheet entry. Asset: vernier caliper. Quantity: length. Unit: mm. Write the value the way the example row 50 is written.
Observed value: 19.0
